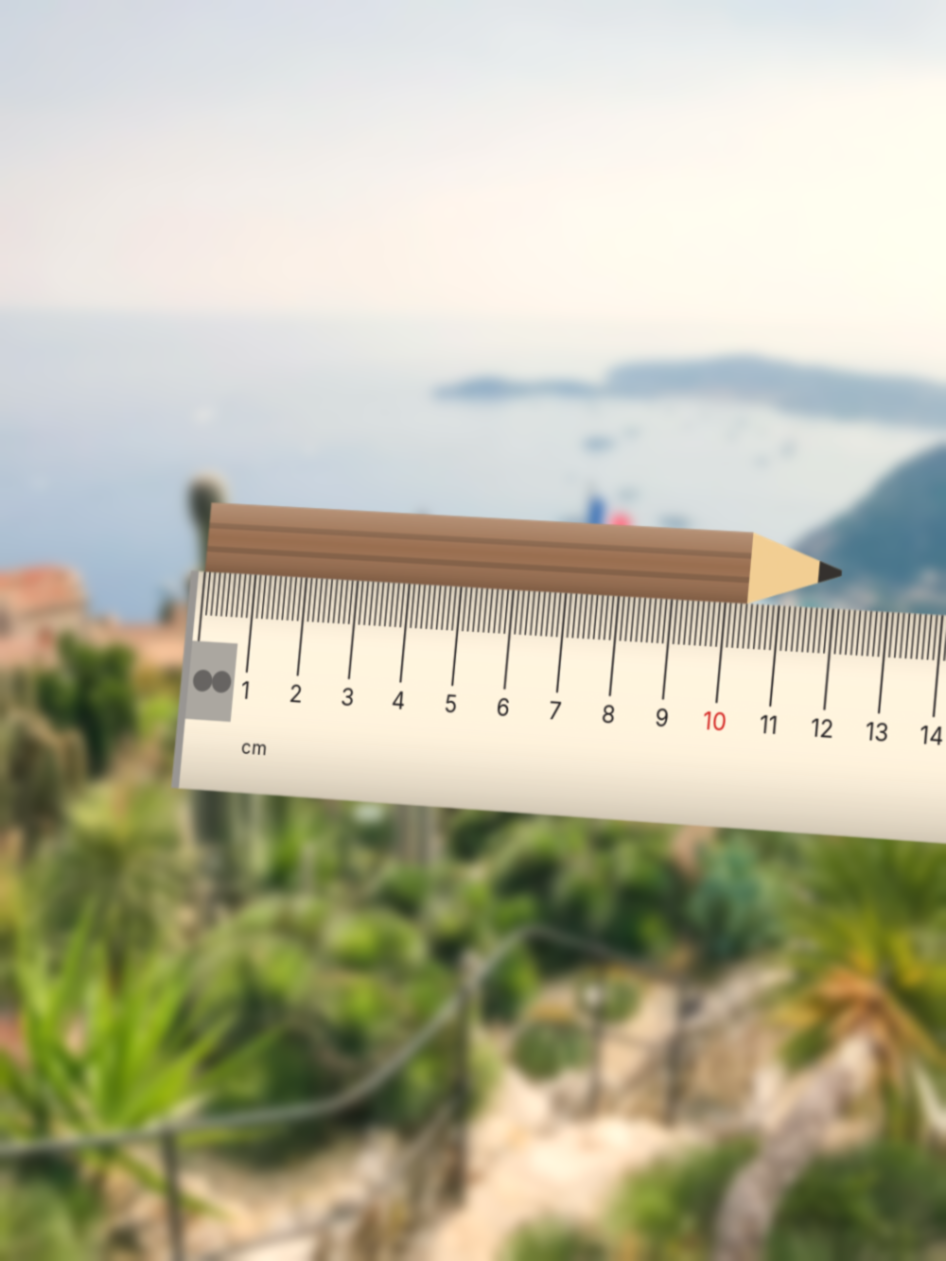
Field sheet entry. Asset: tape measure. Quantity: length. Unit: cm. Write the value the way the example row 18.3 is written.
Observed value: 12.1
